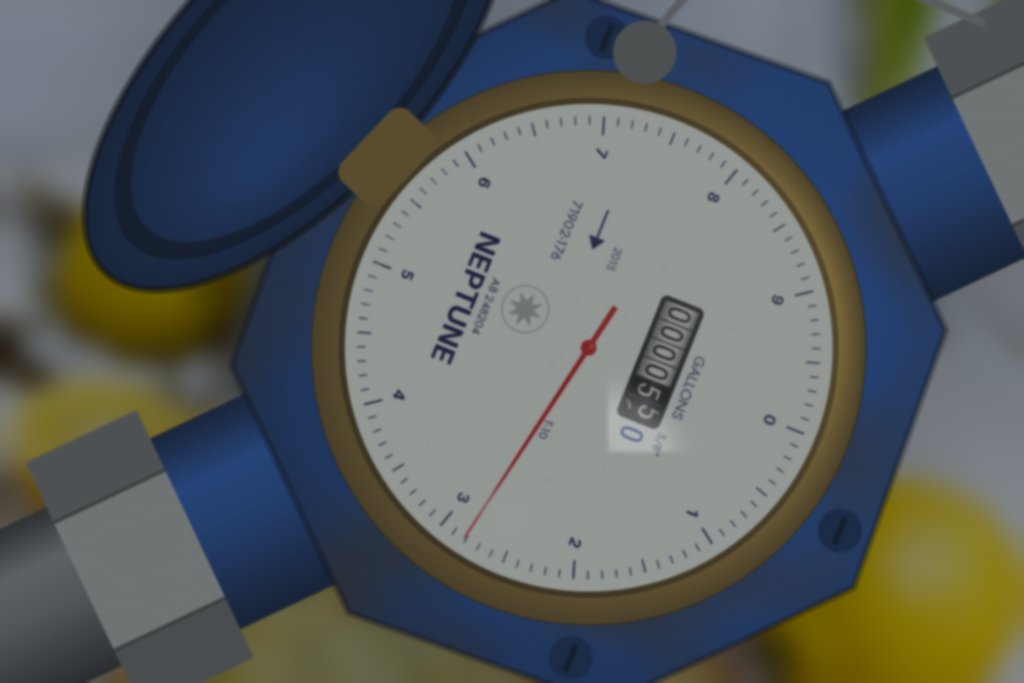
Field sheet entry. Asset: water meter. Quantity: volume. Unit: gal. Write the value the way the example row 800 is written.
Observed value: 552.8
